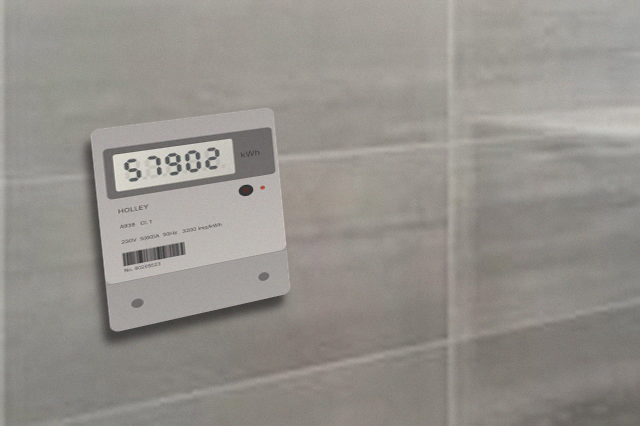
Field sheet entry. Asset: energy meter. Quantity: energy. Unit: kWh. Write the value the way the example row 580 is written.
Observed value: 57902
